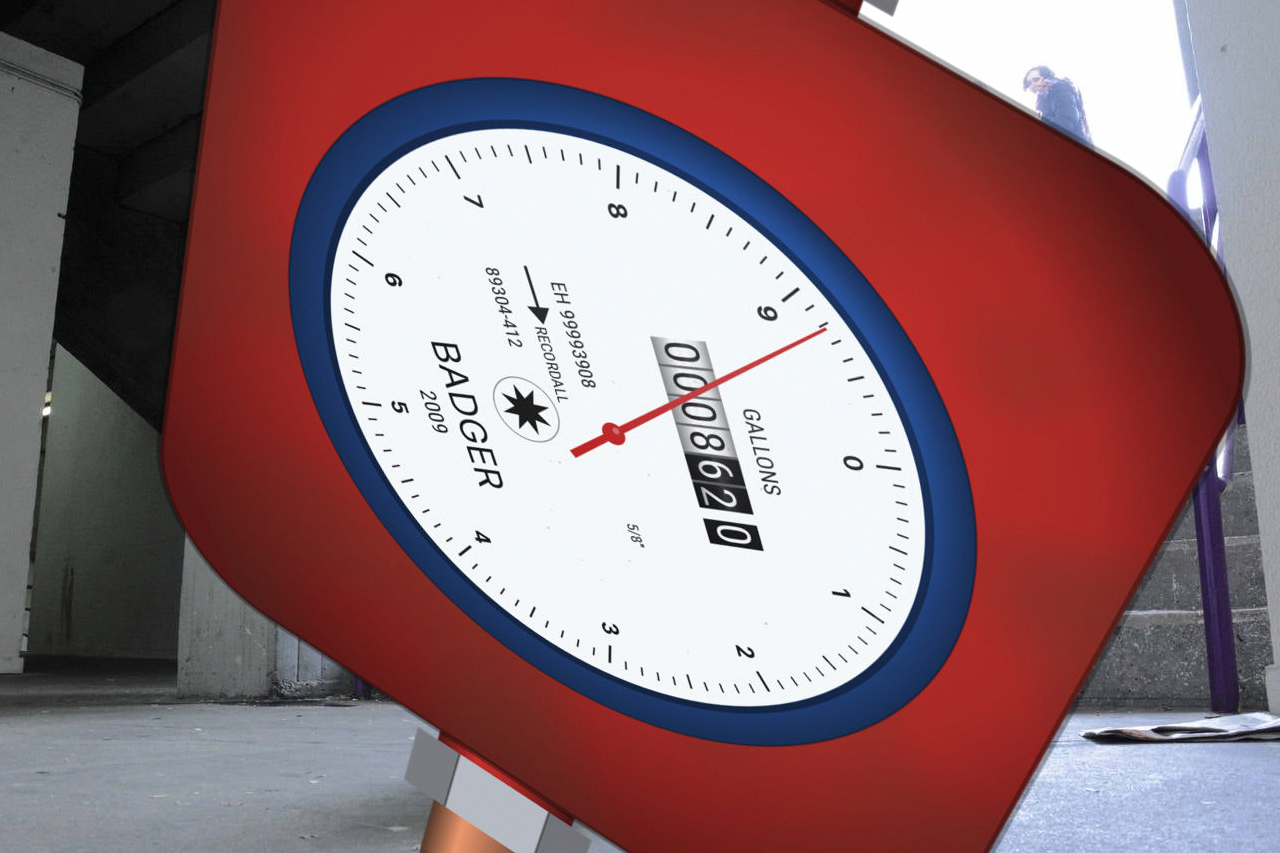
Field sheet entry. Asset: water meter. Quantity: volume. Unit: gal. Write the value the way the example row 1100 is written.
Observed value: 8619.2
